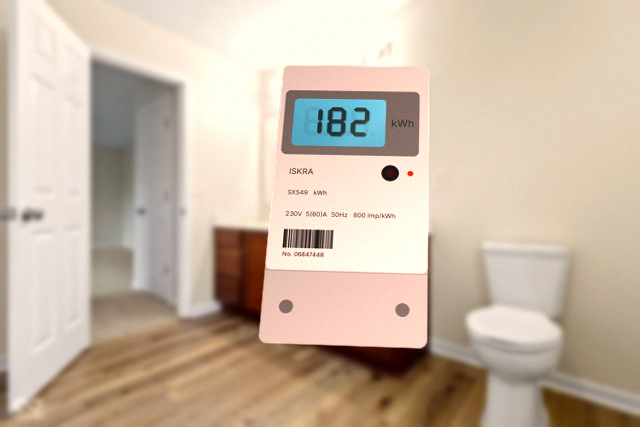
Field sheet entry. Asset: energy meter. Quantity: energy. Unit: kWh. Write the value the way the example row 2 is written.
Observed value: 182
